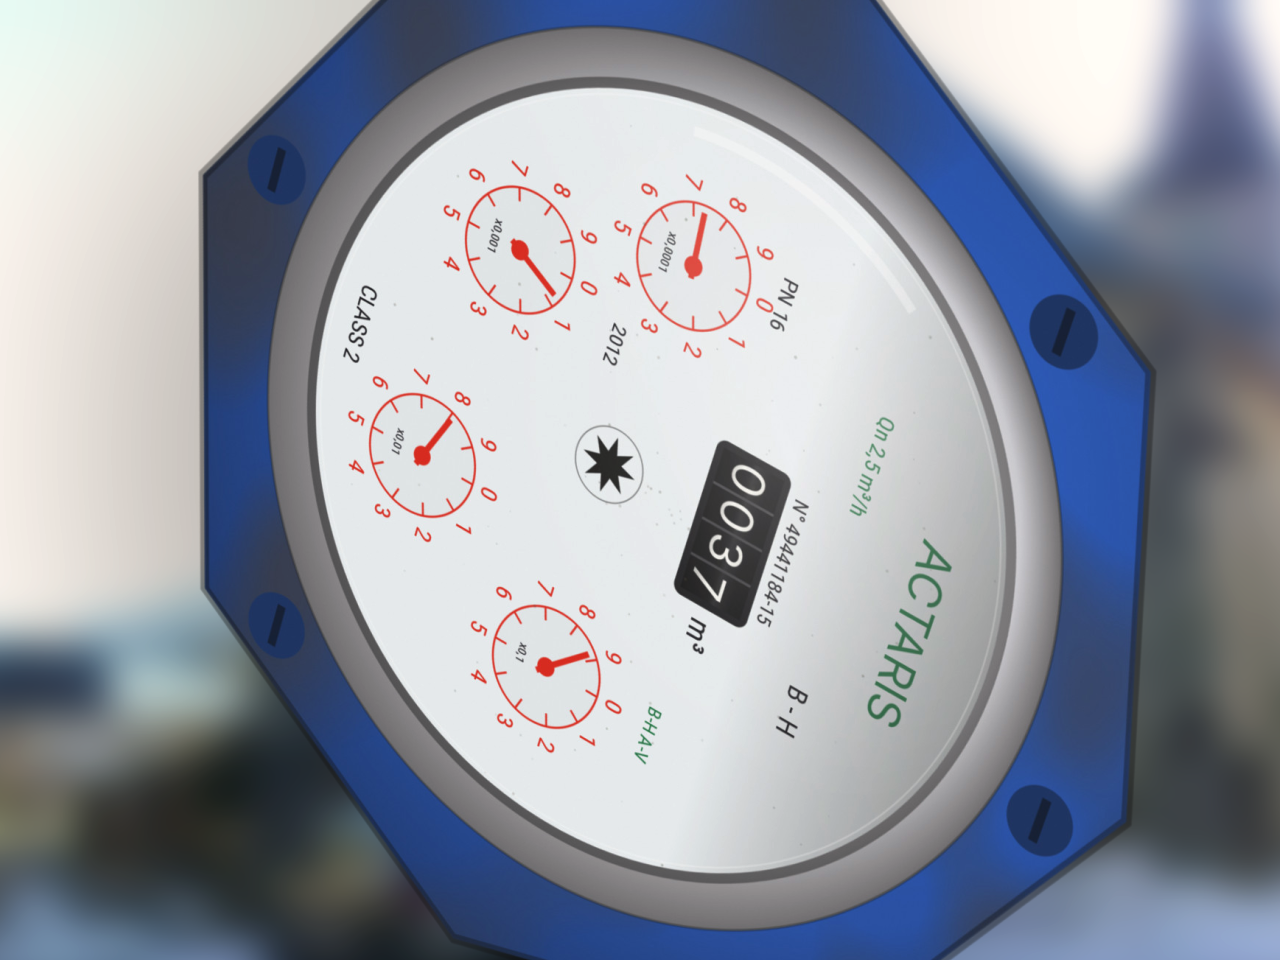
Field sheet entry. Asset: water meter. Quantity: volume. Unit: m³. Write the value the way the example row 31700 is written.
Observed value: 36.8807
